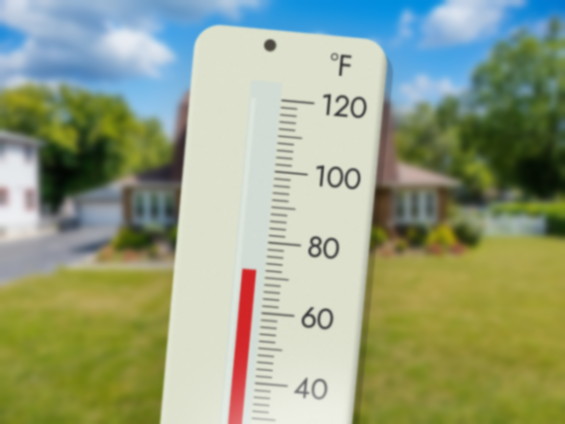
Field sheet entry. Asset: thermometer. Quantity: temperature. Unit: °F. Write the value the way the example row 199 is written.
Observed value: 72
